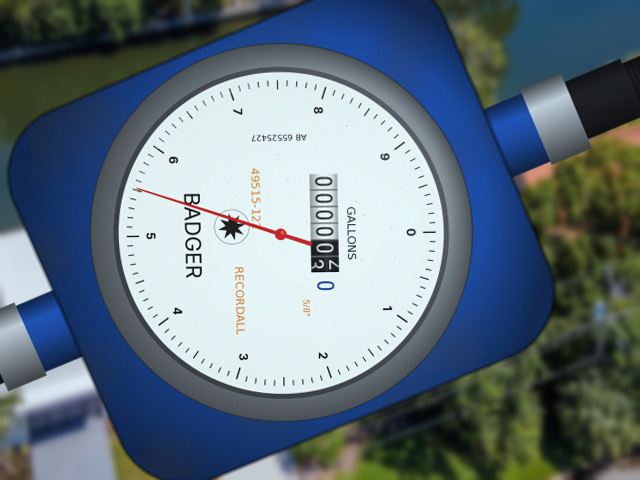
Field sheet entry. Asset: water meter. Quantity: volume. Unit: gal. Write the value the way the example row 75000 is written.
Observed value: 25.5
